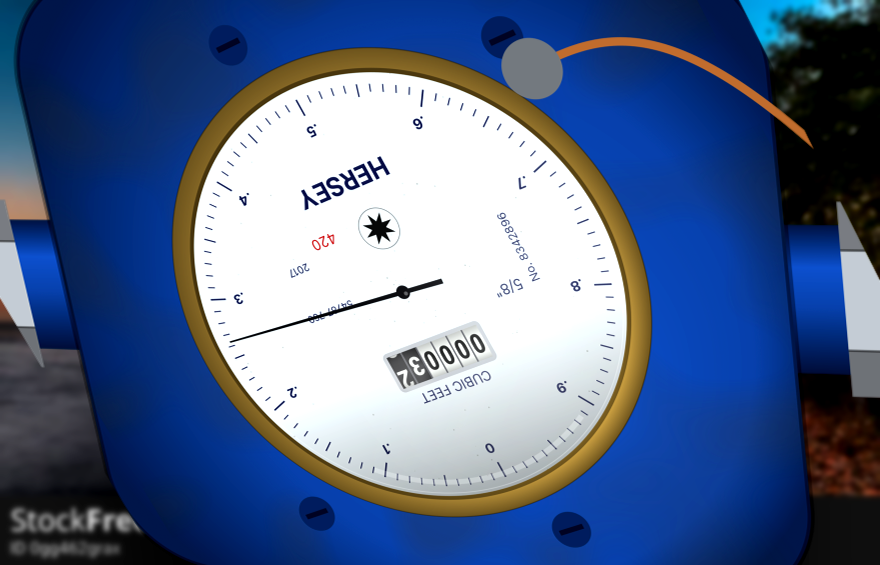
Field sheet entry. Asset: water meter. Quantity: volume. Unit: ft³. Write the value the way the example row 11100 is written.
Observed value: 32.26
